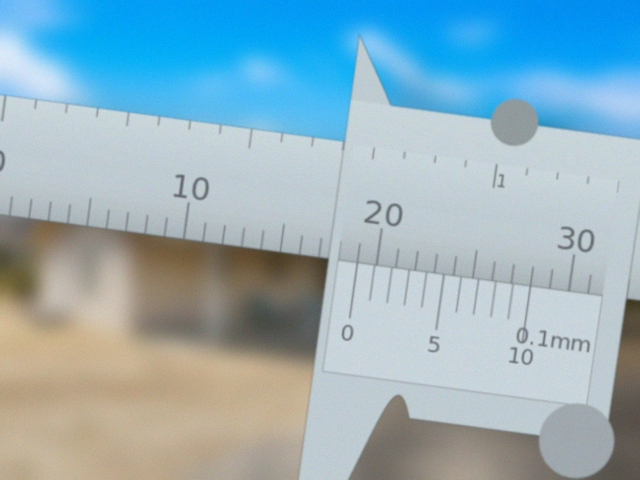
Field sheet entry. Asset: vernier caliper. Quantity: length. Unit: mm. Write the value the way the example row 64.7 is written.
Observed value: 19.0
